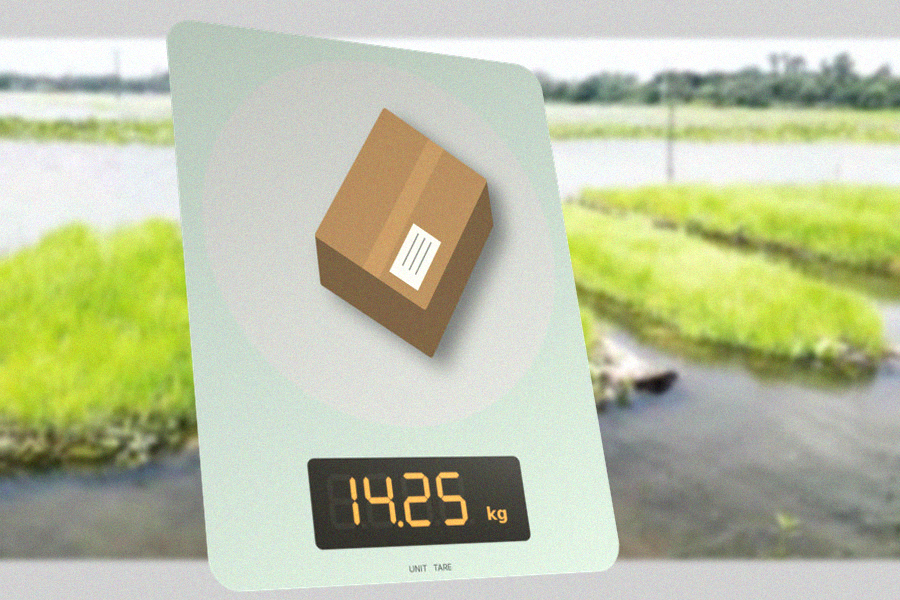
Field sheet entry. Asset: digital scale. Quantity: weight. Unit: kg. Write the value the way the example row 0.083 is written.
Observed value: 14.25
